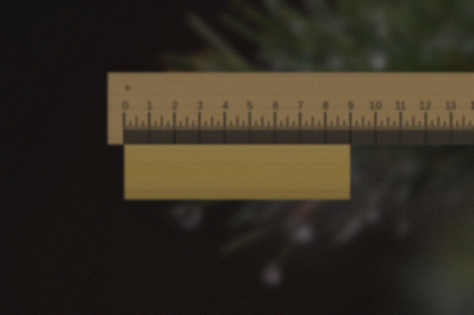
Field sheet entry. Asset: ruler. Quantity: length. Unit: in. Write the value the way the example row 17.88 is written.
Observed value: 9
